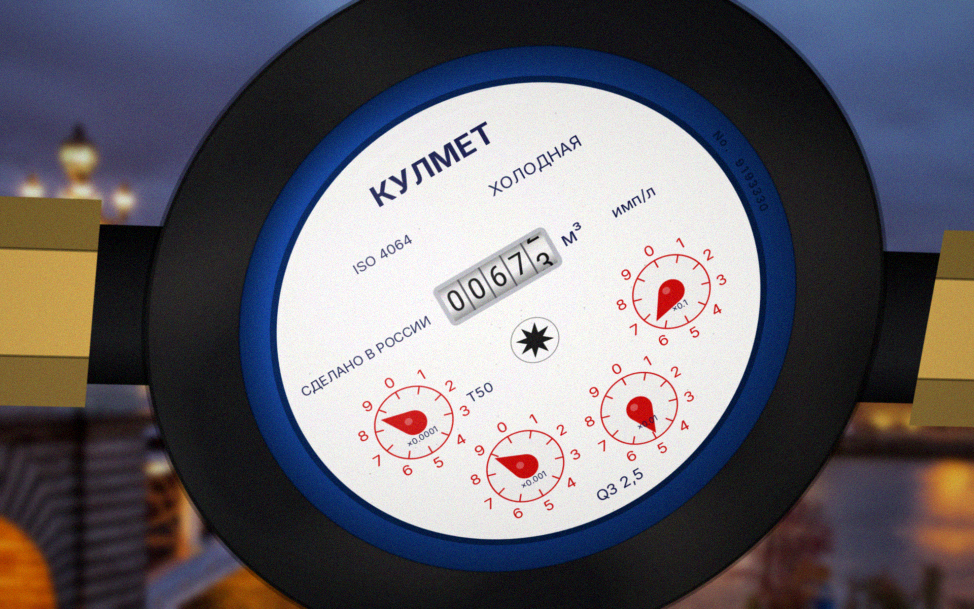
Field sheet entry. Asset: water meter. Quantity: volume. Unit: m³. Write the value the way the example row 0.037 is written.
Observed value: 672.6488
